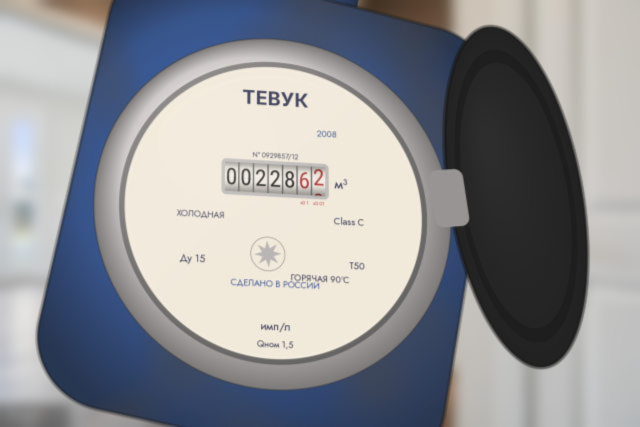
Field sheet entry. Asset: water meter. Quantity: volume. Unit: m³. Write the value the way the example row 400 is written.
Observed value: 228.62
